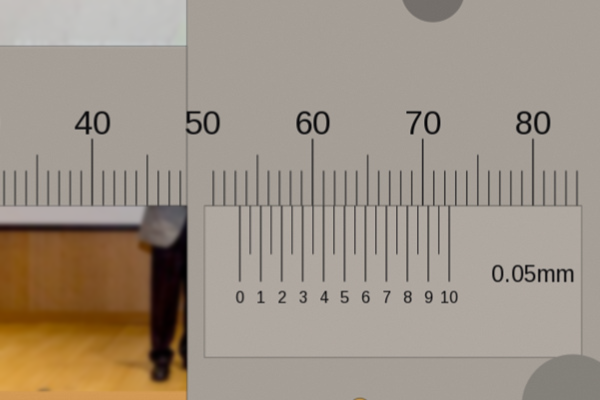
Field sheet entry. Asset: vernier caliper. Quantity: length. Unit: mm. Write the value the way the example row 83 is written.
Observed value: 53.4
